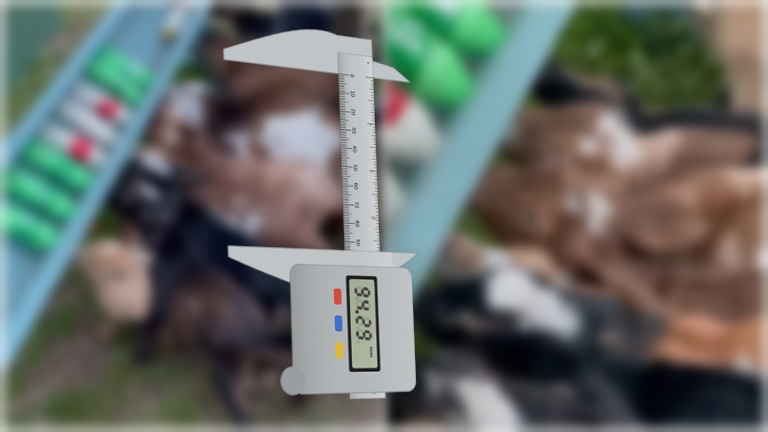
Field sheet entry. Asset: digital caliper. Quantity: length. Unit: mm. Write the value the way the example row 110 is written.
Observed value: 94.29
